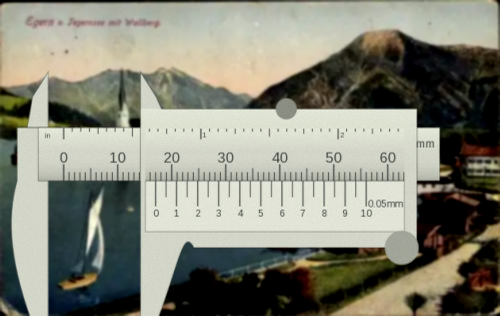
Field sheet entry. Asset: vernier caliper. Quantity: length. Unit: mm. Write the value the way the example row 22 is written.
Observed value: 17.0
